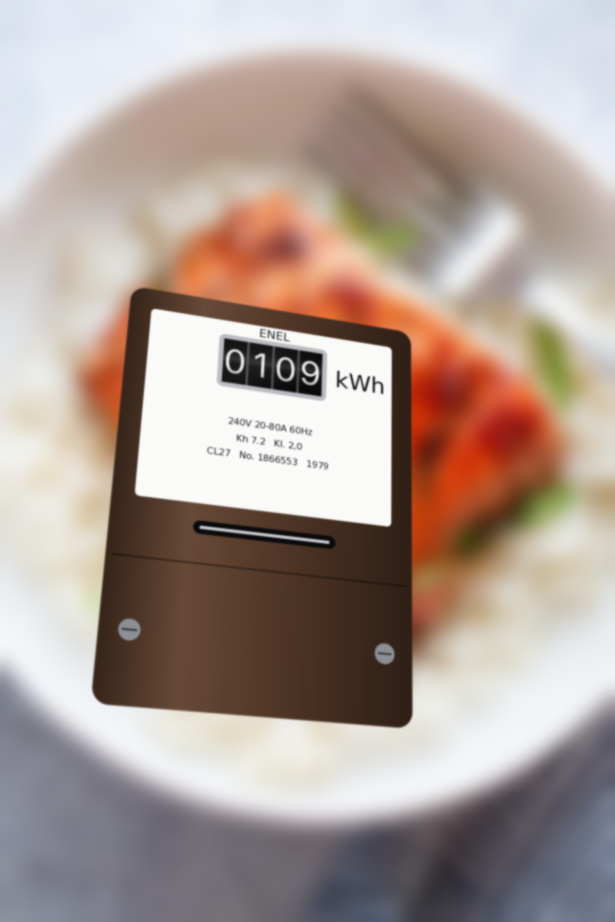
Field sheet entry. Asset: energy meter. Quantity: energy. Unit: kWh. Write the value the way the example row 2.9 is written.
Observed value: 109
